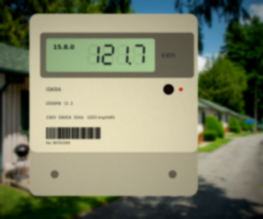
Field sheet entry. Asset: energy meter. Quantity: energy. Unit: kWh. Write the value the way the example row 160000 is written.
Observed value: 121.7
